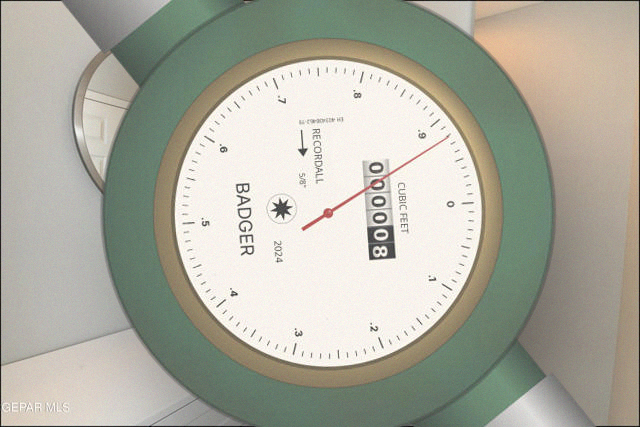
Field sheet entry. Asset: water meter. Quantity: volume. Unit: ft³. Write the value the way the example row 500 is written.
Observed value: 7.92
